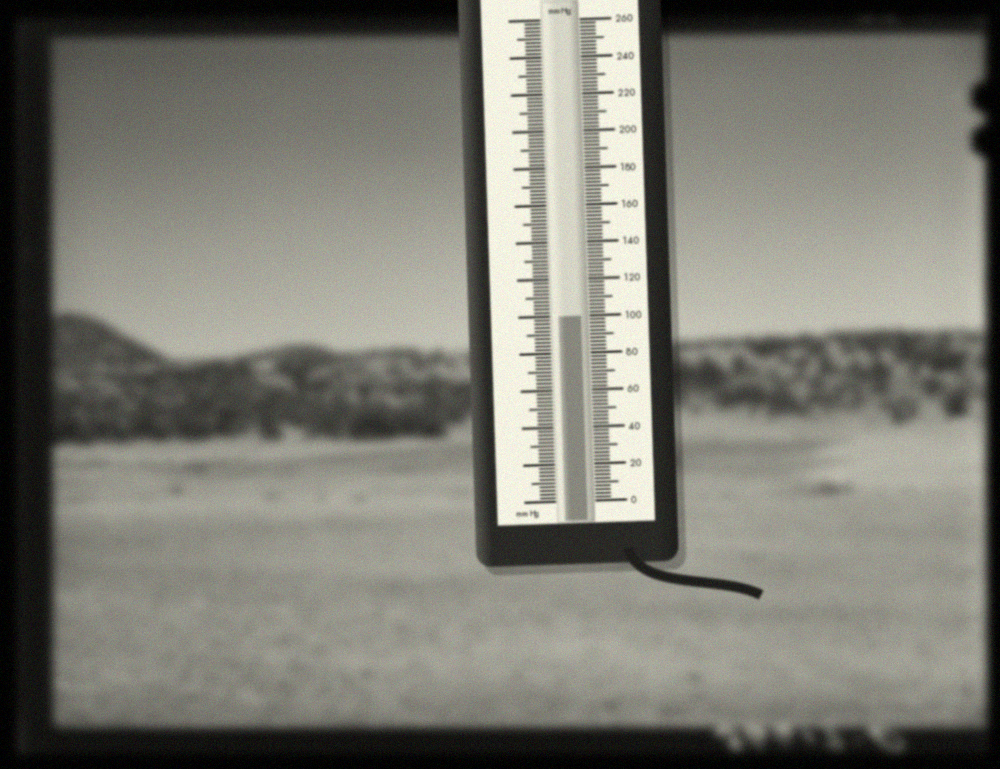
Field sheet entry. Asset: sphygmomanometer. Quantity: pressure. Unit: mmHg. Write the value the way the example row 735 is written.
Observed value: 100
